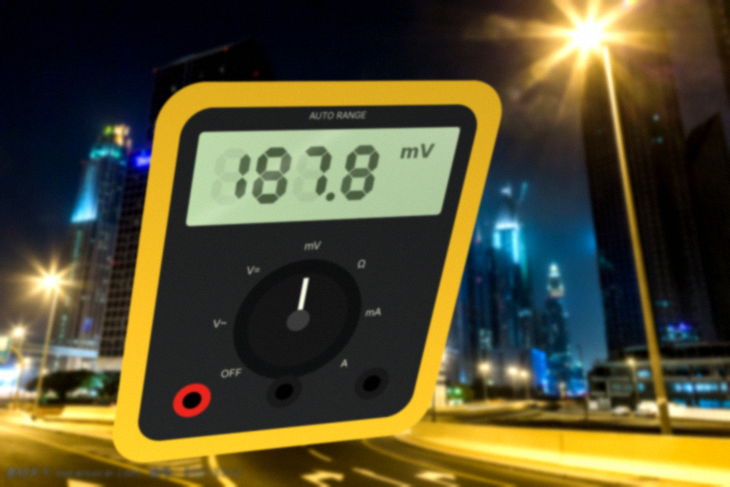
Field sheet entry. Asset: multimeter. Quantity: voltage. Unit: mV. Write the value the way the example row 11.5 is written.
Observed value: 187.8
